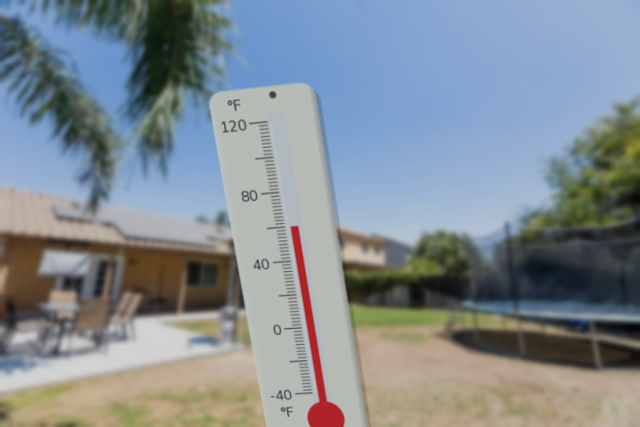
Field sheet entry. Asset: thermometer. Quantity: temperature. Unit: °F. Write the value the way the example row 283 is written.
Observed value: 60
